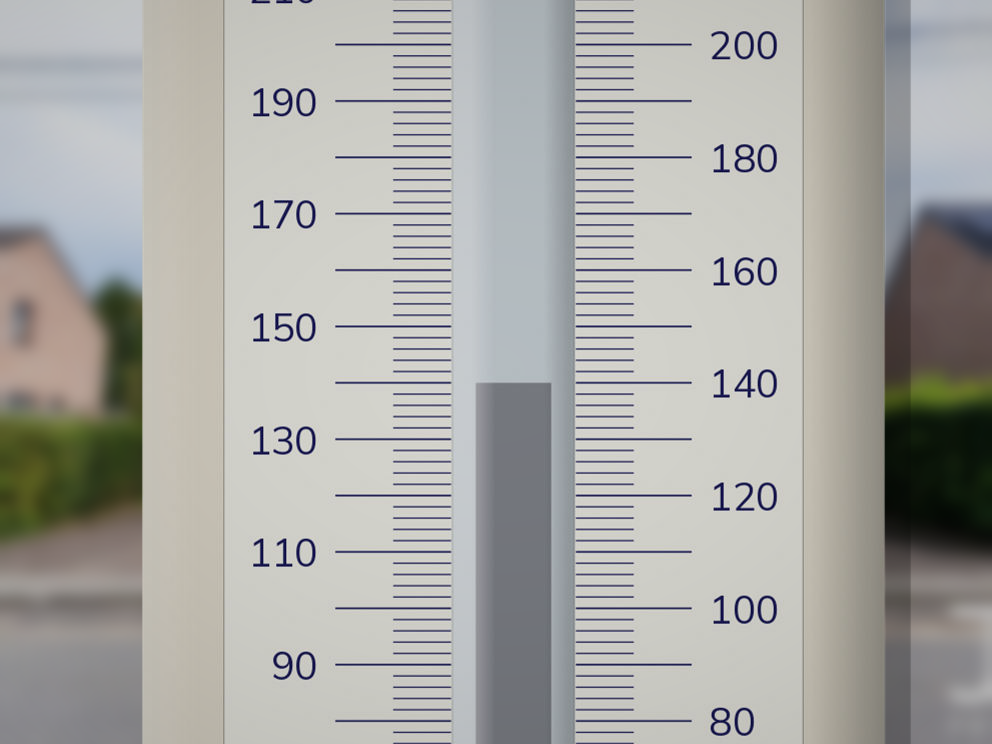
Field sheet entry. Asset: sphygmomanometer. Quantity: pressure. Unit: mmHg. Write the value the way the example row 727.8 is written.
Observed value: 140
